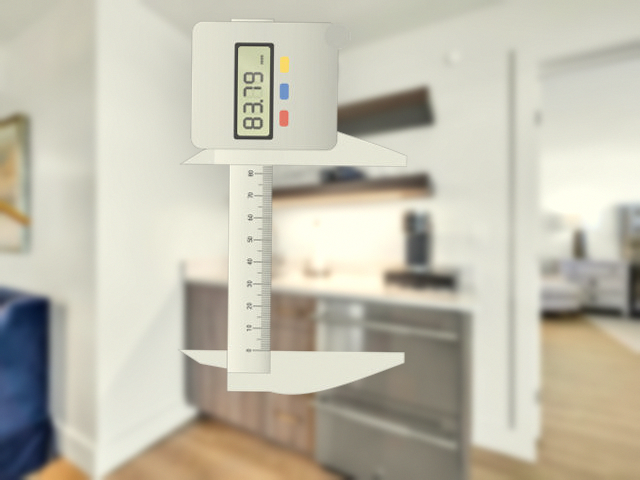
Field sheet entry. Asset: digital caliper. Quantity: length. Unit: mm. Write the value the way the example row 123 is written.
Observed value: 83.79
